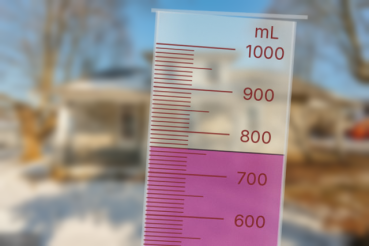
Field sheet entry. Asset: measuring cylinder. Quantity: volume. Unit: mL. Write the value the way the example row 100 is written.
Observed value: 760
